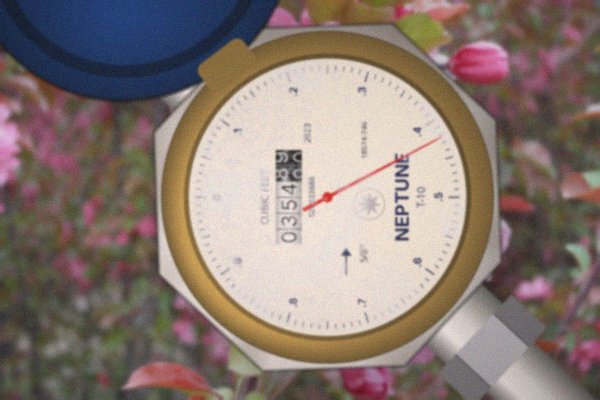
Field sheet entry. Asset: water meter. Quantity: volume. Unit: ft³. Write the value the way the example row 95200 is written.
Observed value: 35489.42
